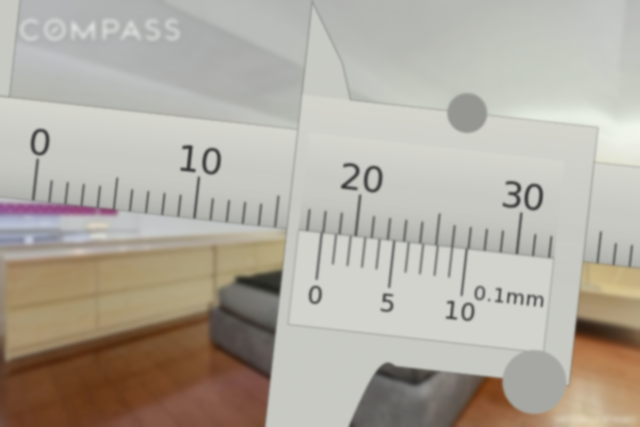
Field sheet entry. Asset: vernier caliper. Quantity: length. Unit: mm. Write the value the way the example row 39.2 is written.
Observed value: 17.9
